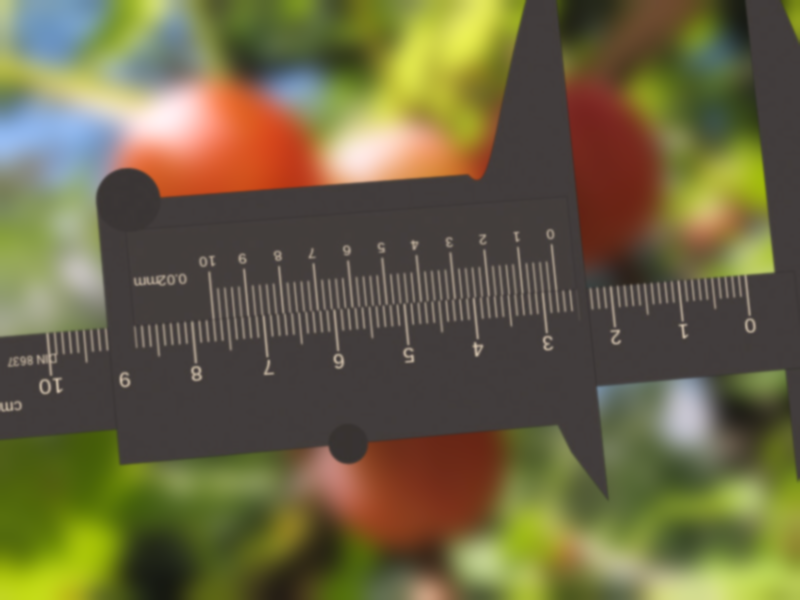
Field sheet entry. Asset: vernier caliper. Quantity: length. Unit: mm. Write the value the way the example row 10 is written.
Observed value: 28.0
